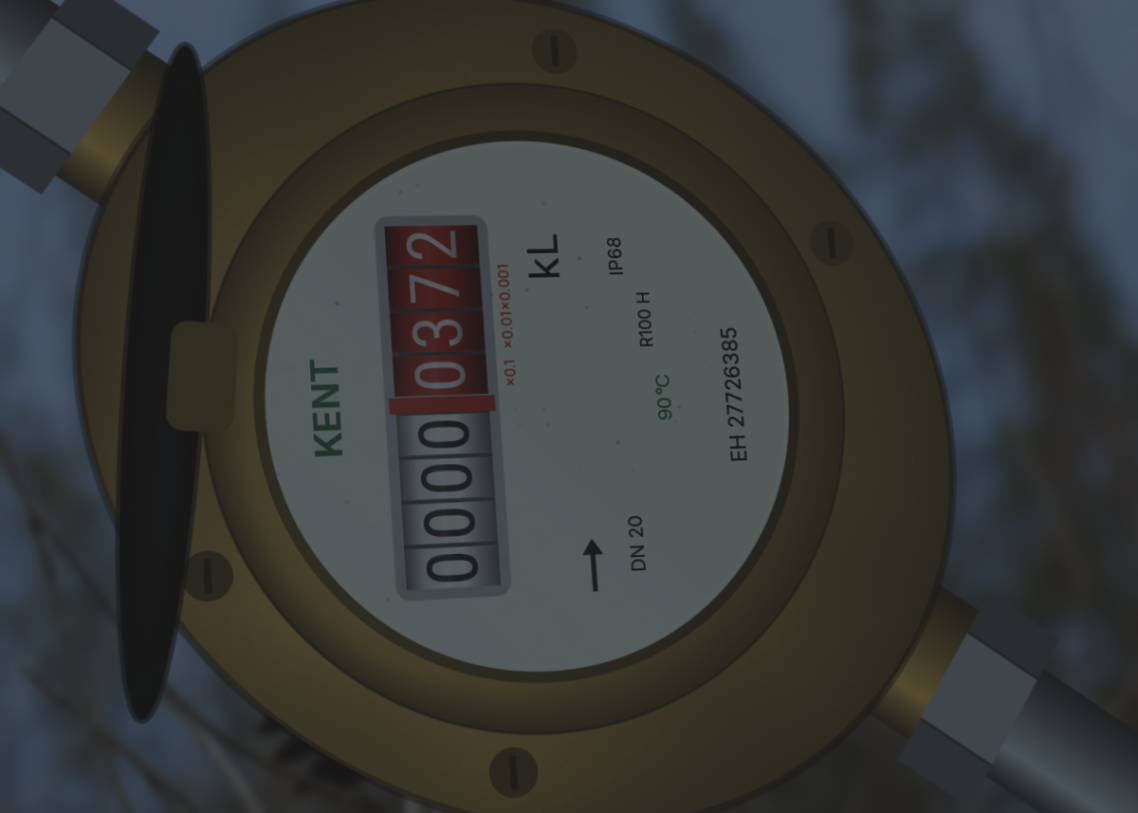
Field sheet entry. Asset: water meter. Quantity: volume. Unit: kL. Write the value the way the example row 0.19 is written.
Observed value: 0.0372
